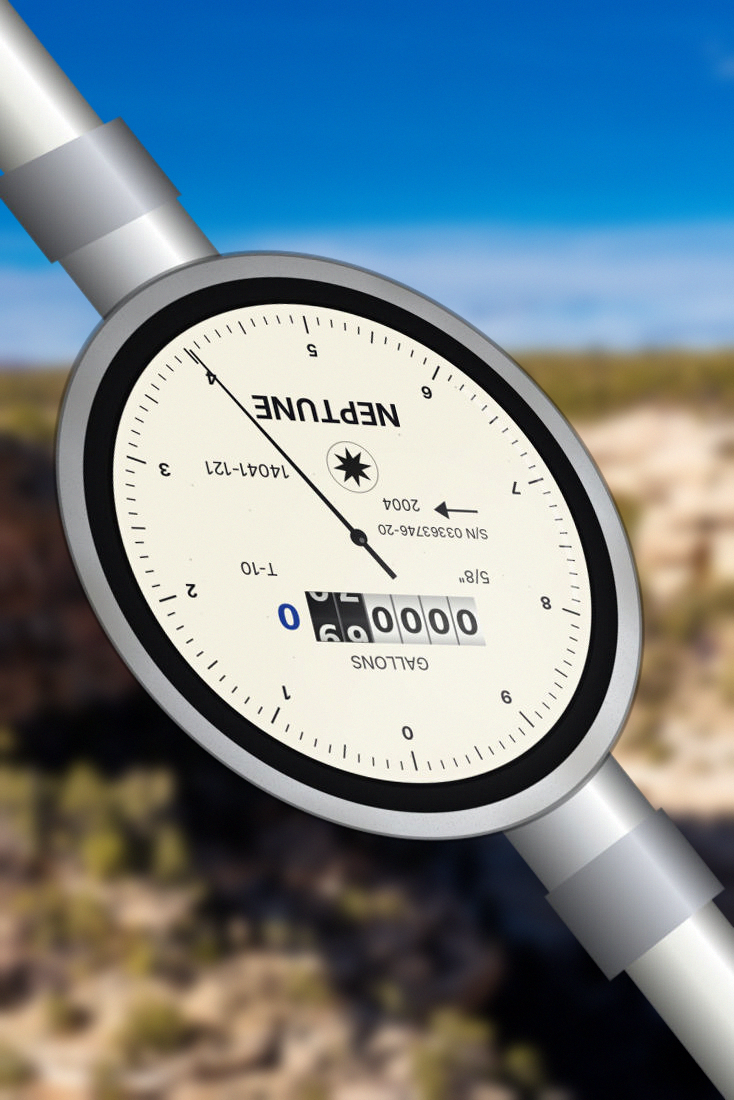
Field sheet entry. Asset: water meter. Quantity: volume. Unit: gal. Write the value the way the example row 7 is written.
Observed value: 694.0
